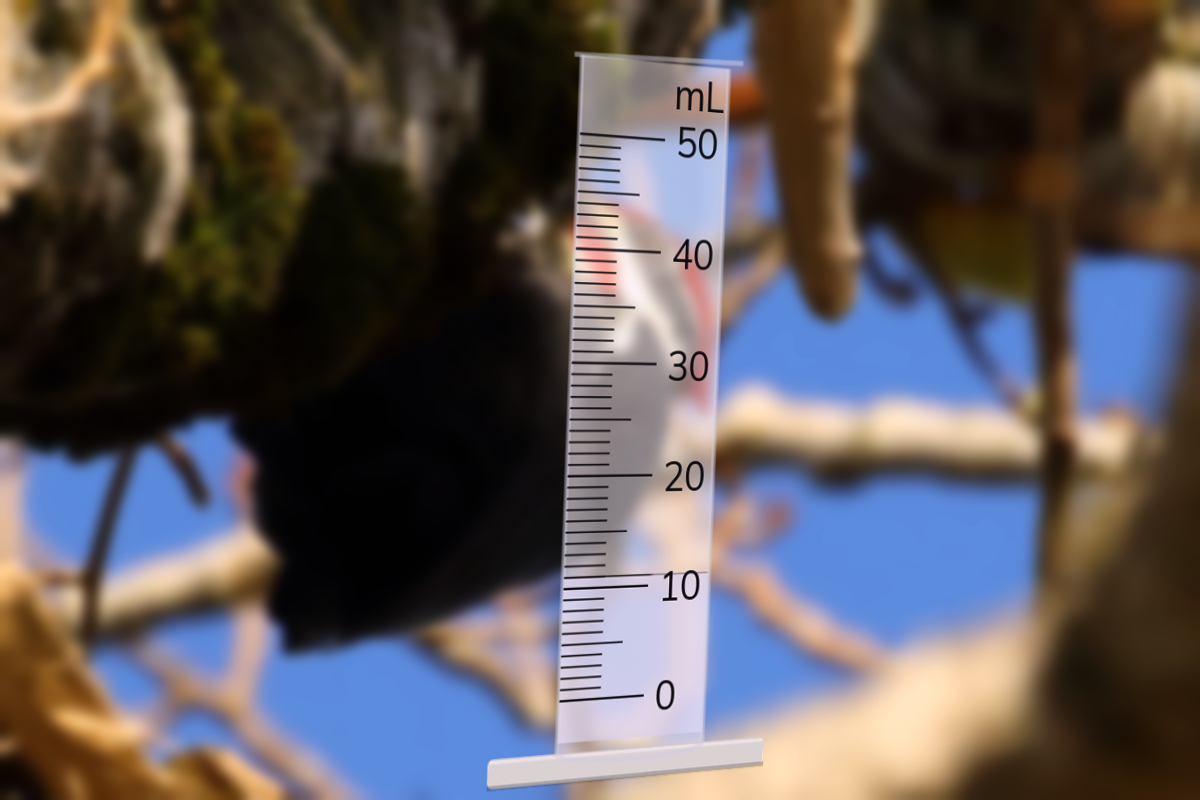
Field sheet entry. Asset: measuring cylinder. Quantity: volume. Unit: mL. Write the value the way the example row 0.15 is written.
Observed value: 11
